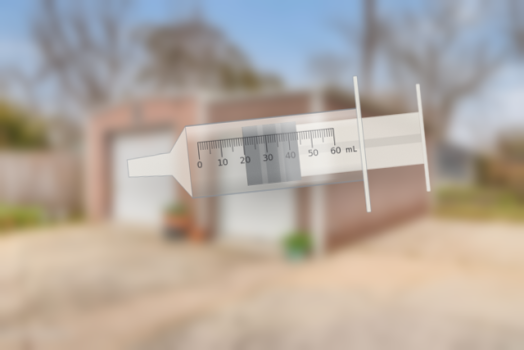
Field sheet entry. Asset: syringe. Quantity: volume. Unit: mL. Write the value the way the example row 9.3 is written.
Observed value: 20
